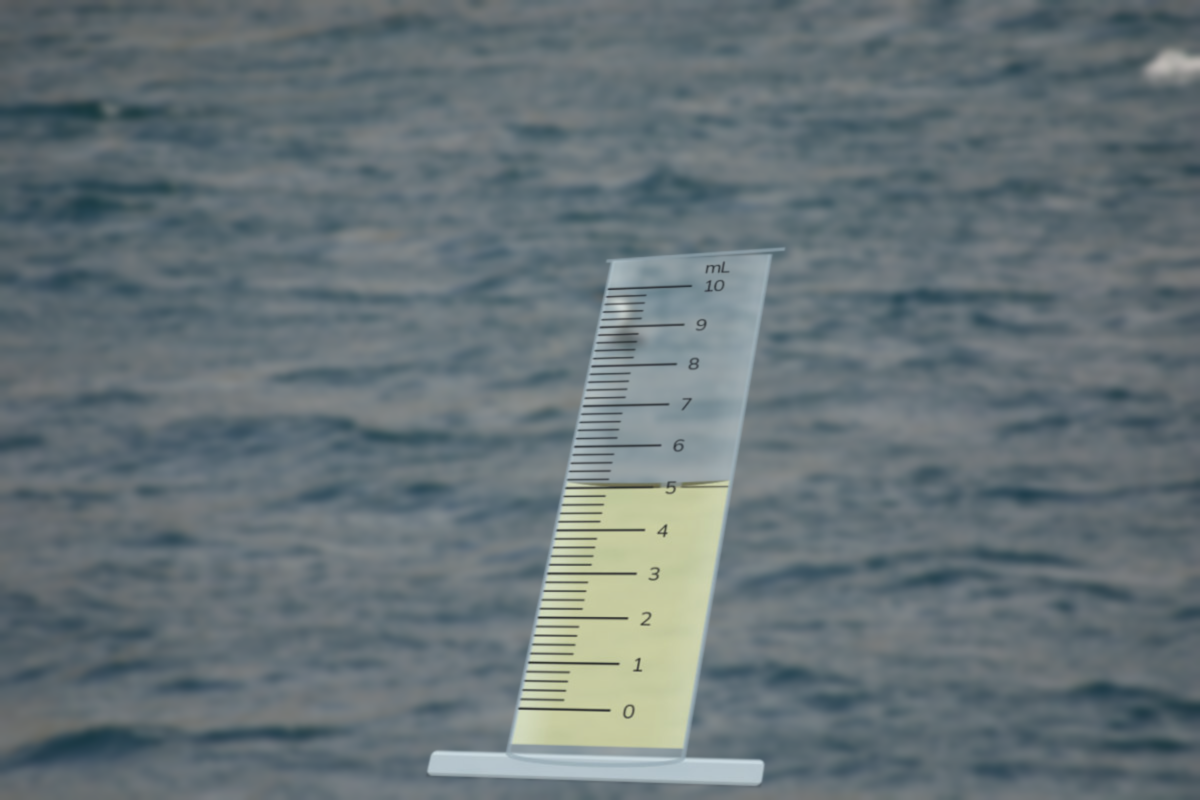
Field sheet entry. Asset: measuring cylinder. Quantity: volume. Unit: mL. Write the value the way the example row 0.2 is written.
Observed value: 5
